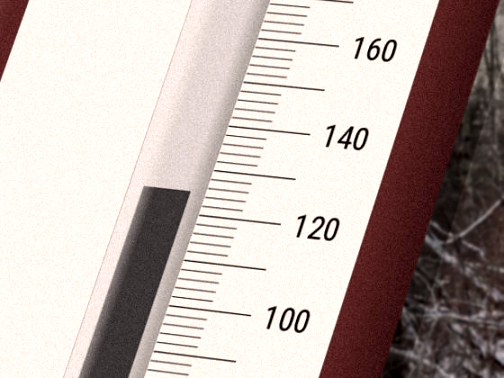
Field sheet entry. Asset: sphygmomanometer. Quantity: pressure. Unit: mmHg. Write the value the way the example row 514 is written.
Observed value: 125
